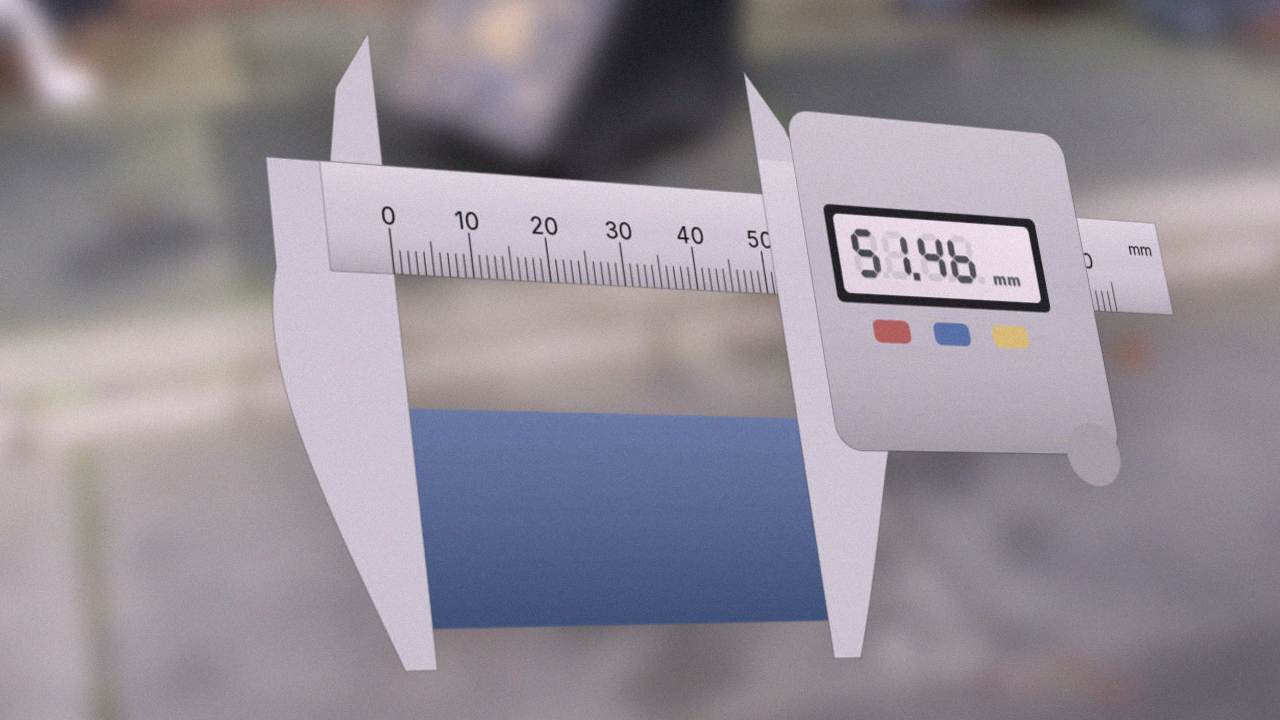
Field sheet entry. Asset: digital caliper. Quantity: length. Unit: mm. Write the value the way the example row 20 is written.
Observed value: 51.46
